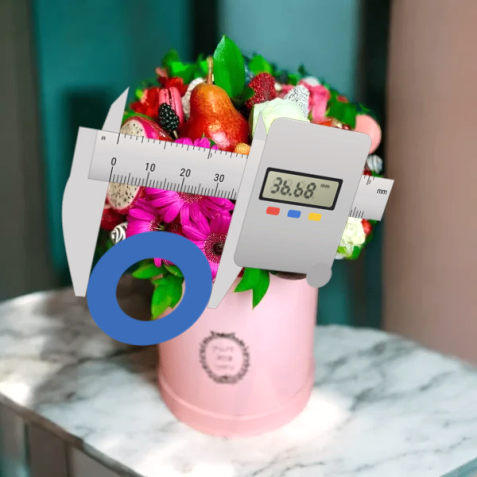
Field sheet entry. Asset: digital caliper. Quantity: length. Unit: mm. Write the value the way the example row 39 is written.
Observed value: 36.68
